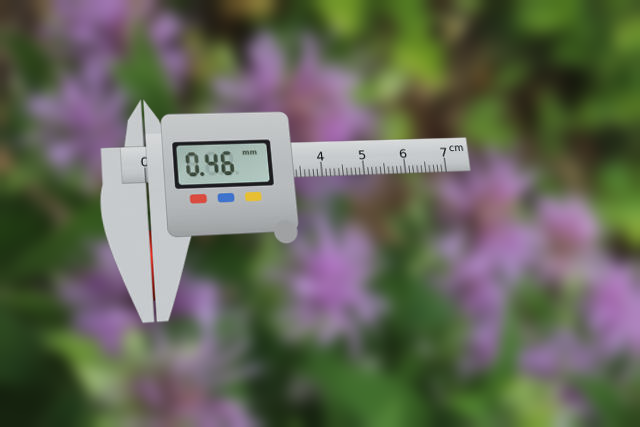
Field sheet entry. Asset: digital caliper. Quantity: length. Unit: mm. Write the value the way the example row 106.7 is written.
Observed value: 0.46
